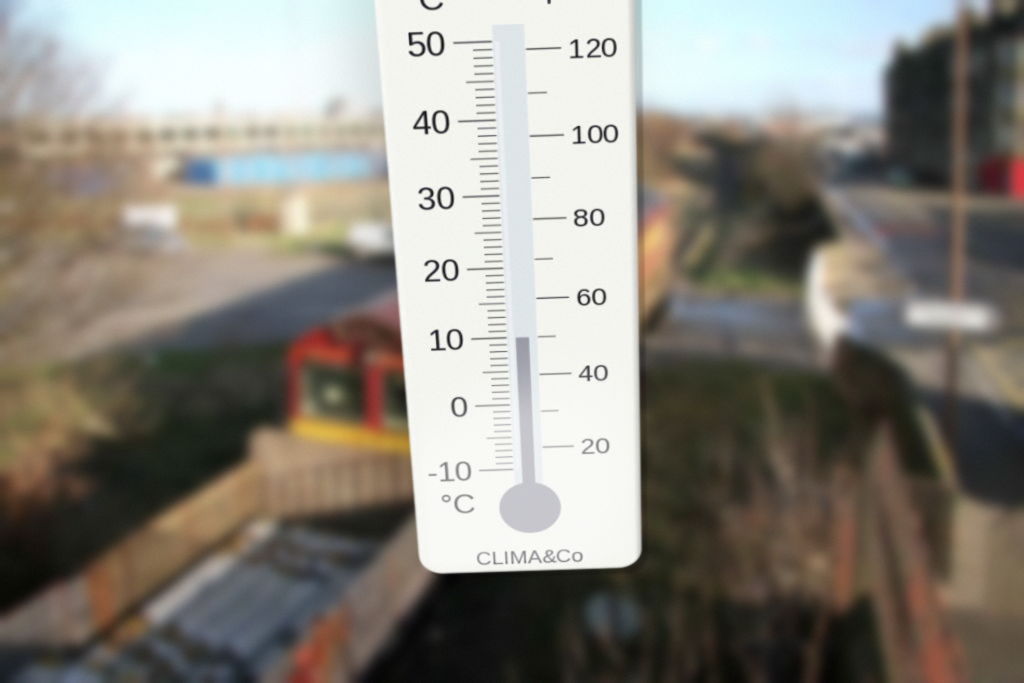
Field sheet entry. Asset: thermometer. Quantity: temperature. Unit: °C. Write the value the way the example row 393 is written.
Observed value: 10
